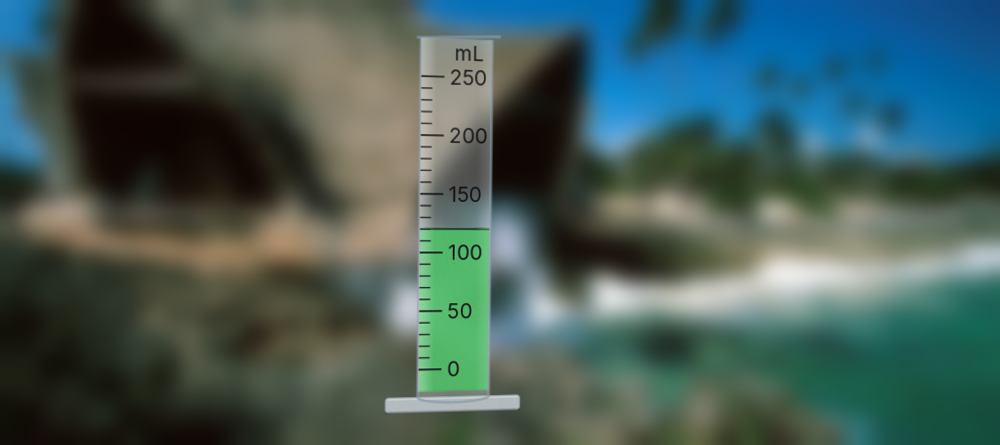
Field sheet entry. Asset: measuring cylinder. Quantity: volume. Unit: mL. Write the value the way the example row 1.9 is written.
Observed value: 120
